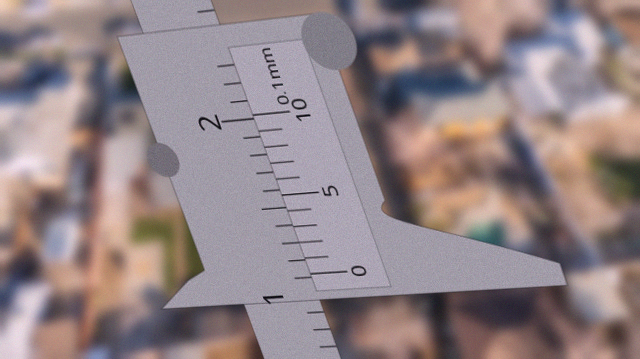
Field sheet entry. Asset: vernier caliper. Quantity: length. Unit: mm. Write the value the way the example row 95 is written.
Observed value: 11.2
